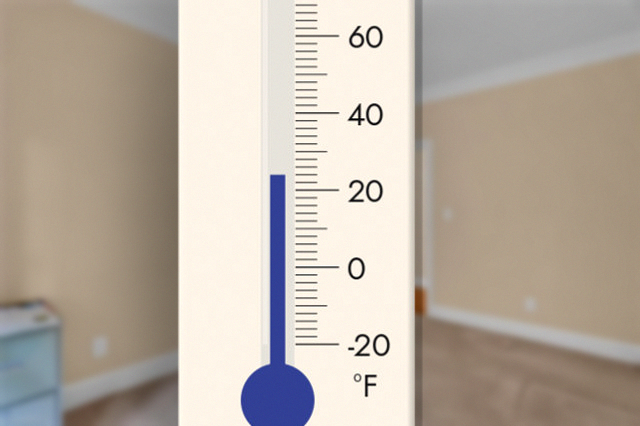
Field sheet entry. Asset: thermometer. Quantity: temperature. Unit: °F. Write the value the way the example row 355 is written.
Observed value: 24
